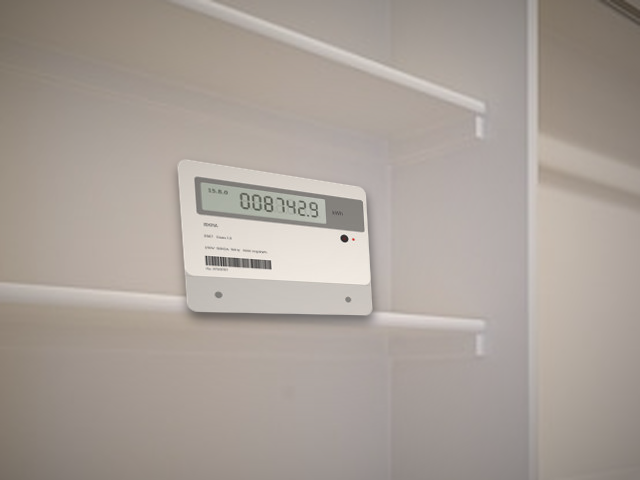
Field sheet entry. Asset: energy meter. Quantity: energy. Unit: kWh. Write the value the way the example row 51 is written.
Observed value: 8742.9
